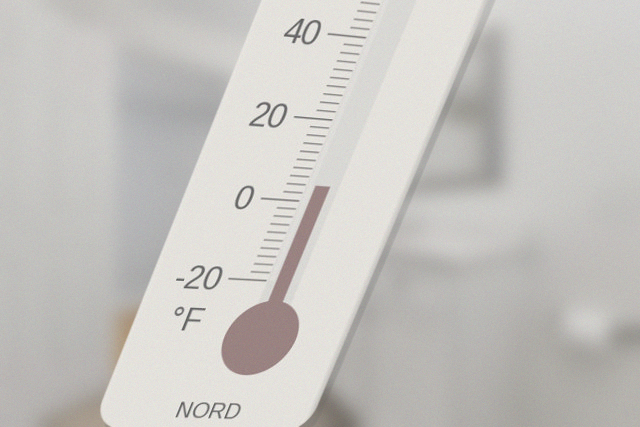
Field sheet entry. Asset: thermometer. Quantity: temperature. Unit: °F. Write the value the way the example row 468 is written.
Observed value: 4
